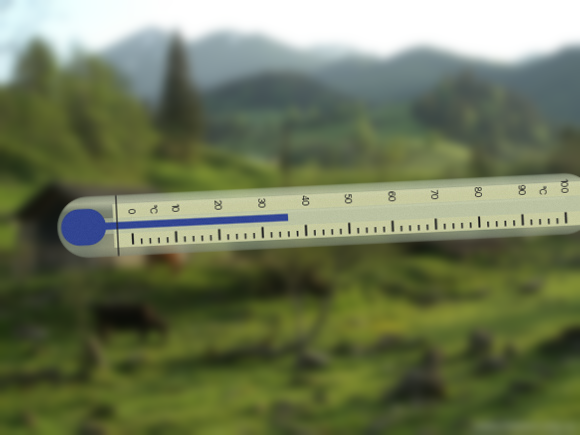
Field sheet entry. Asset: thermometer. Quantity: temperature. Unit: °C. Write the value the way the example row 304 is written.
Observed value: 36
